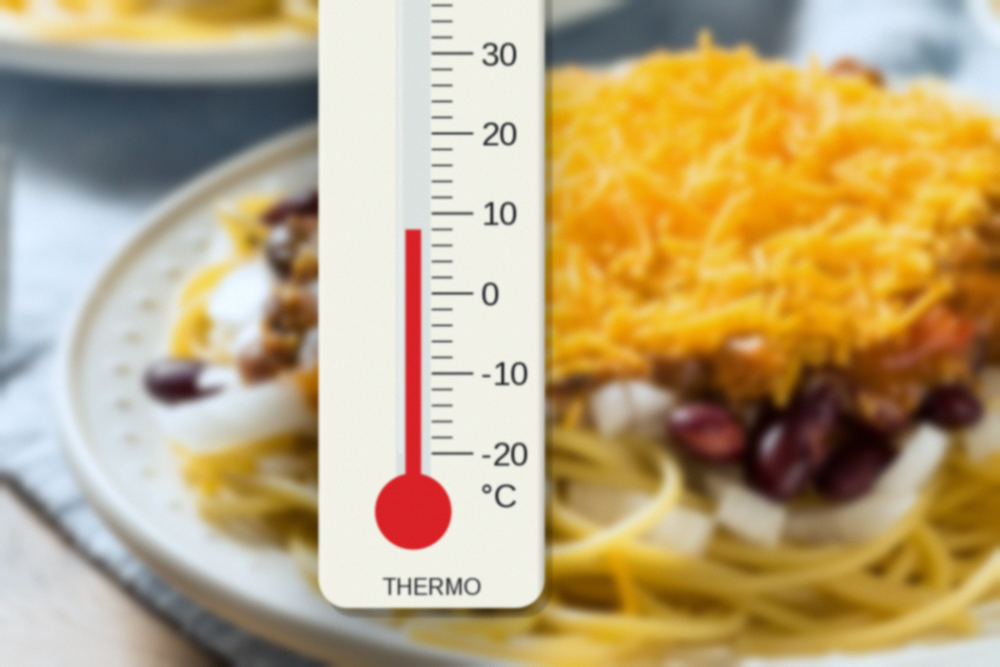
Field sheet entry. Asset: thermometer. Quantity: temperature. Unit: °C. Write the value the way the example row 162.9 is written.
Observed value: 8
